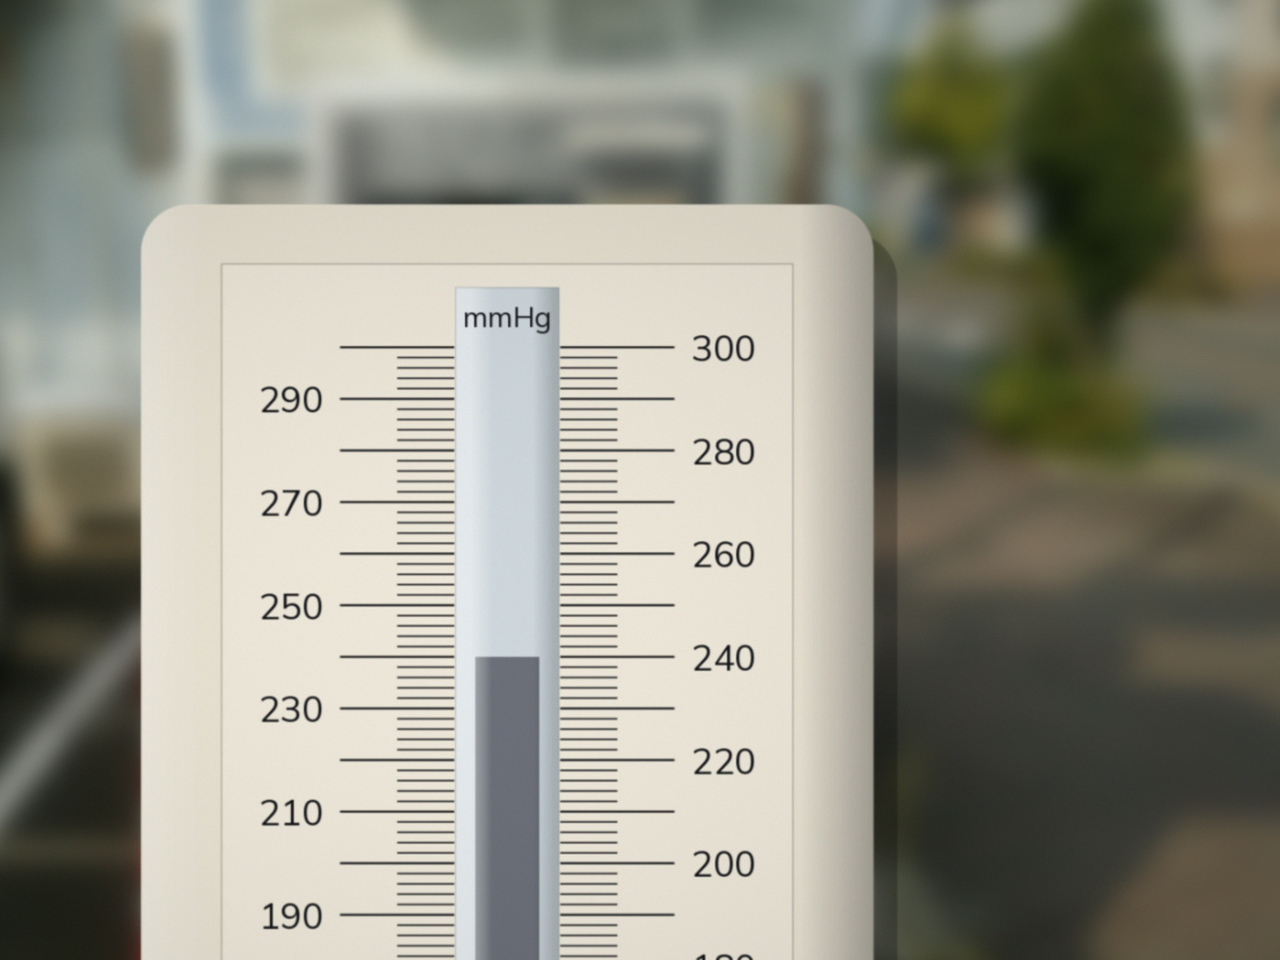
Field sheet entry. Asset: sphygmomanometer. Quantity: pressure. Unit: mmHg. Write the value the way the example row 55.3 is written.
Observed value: 240
